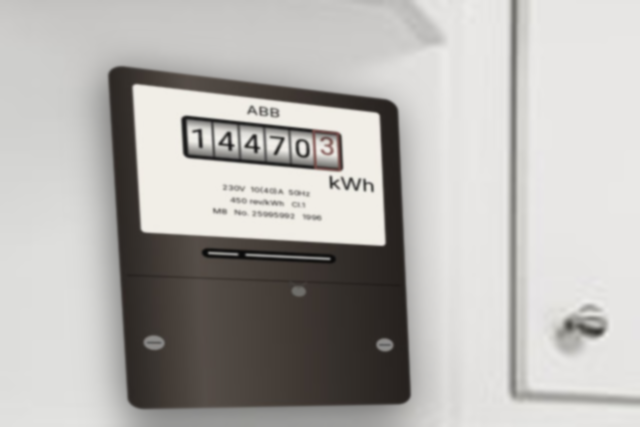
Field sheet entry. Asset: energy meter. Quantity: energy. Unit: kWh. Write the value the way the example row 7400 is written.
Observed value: 14470.3
